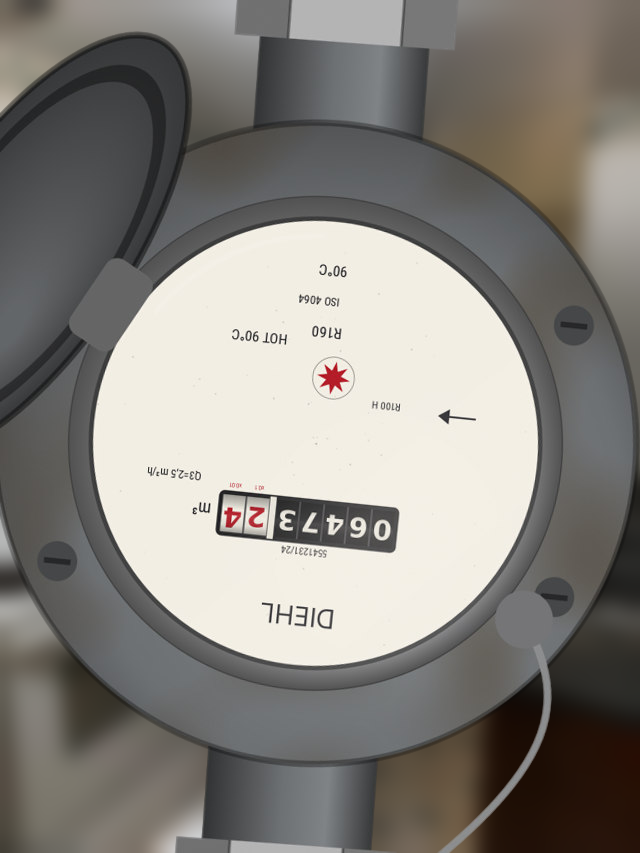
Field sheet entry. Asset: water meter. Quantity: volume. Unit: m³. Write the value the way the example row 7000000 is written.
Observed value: 6473.24
